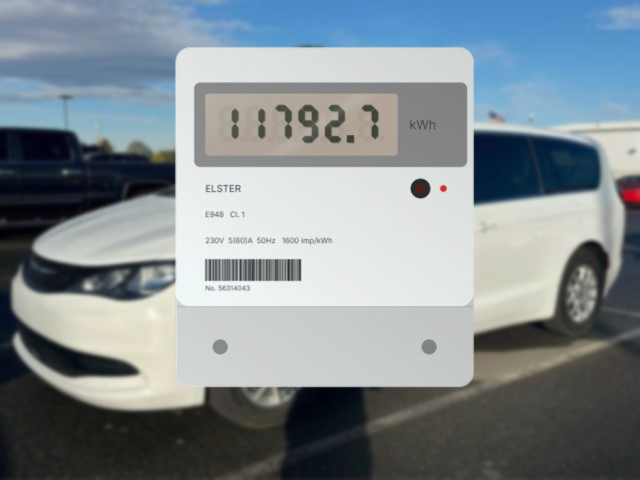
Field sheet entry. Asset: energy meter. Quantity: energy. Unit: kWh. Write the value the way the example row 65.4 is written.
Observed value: 11792.7
